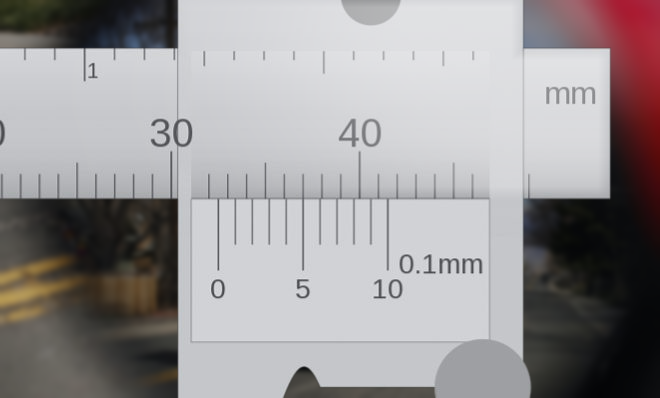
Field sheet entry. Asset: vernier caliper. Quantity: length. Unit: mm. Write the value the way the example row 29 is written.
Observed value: 32.5
